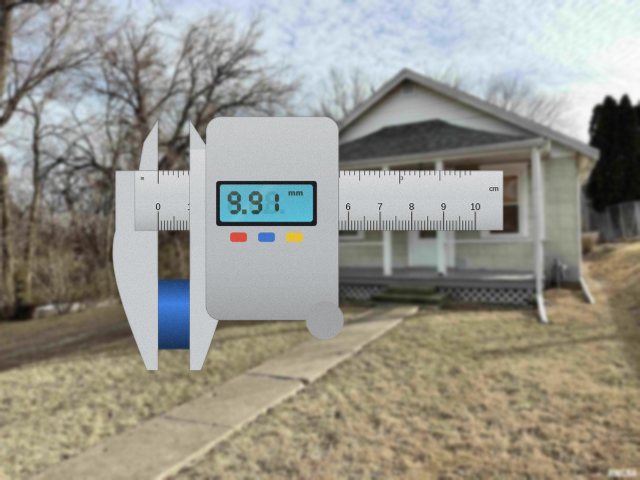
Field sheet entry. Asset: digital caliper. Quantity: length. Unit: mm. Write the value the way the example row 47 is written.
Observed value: 9.91
